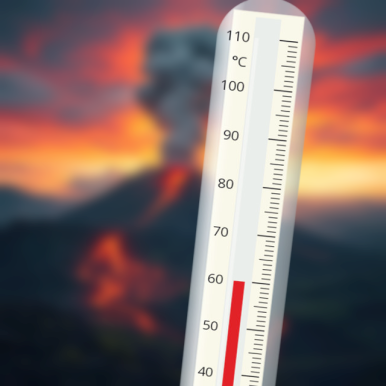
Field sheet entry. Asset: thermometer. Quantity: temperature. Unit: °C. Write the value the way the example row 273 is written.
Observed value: 60
